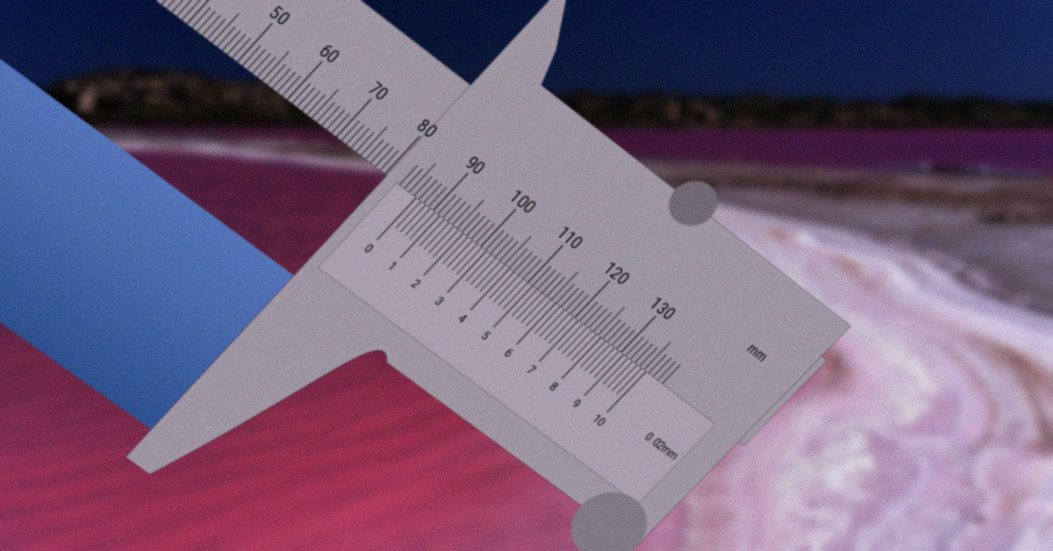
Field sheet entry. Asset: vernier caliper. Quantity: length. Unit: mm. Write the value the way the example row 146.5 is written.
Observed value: 86.5
